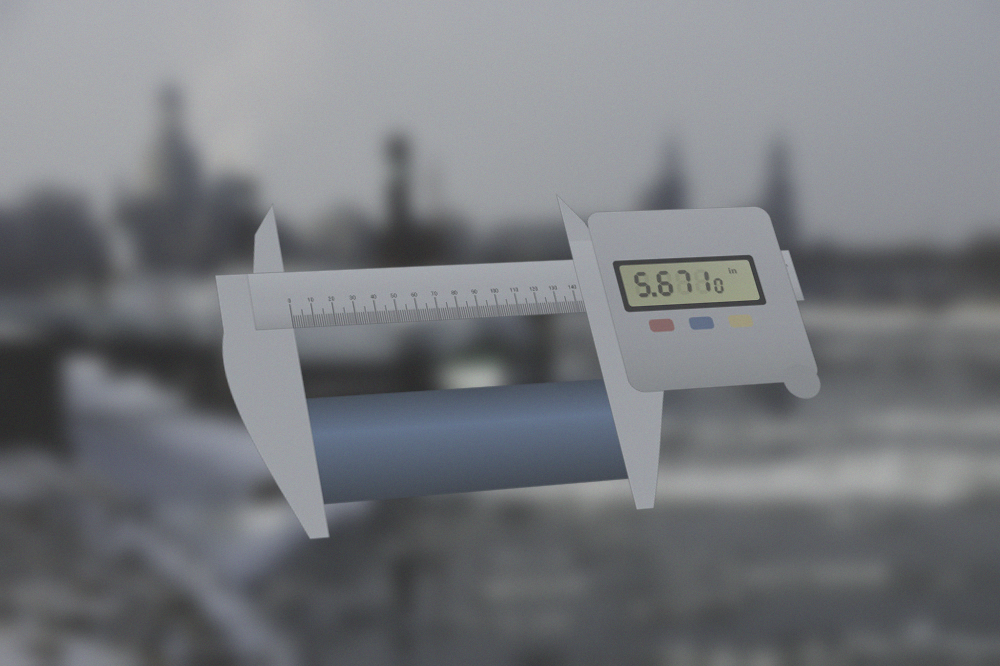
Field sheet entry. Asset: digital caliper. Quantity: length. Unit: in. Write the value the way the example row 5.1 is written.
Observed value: 5.6710
